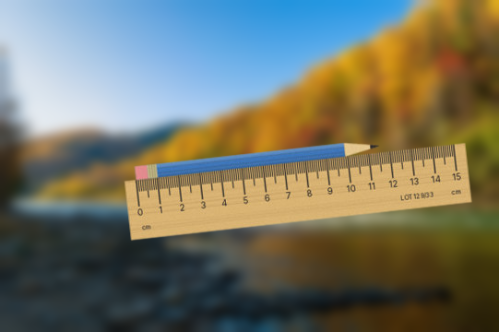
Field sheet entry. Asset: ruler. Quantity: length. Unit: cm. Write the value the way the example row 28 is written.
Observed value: 11.5
